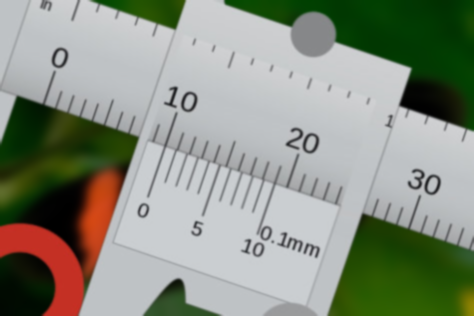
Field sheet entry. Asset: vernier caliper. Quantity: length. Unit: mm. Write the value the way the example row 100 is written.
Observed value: 10.0
